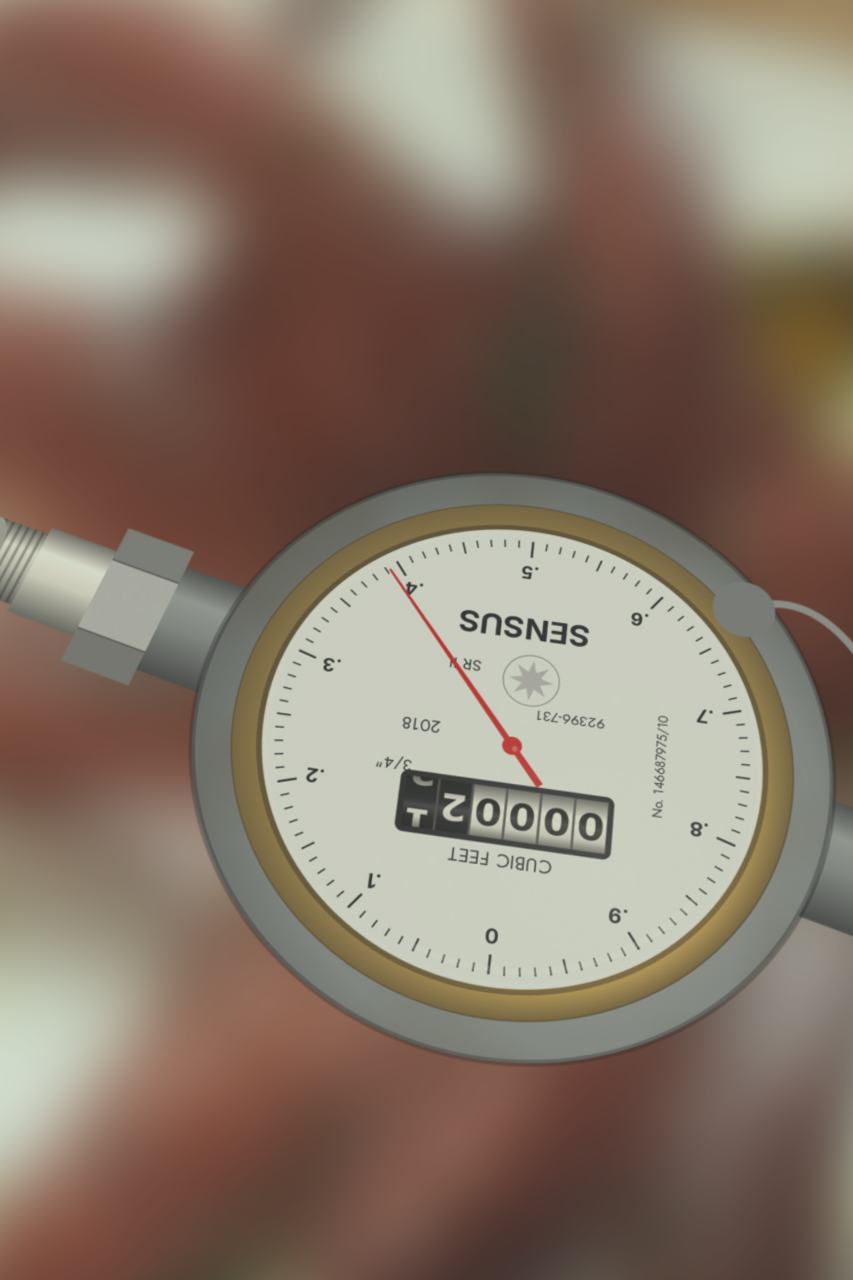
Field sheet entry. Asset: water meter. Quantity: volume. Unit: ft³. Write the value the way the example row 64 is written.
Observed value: 21.39
